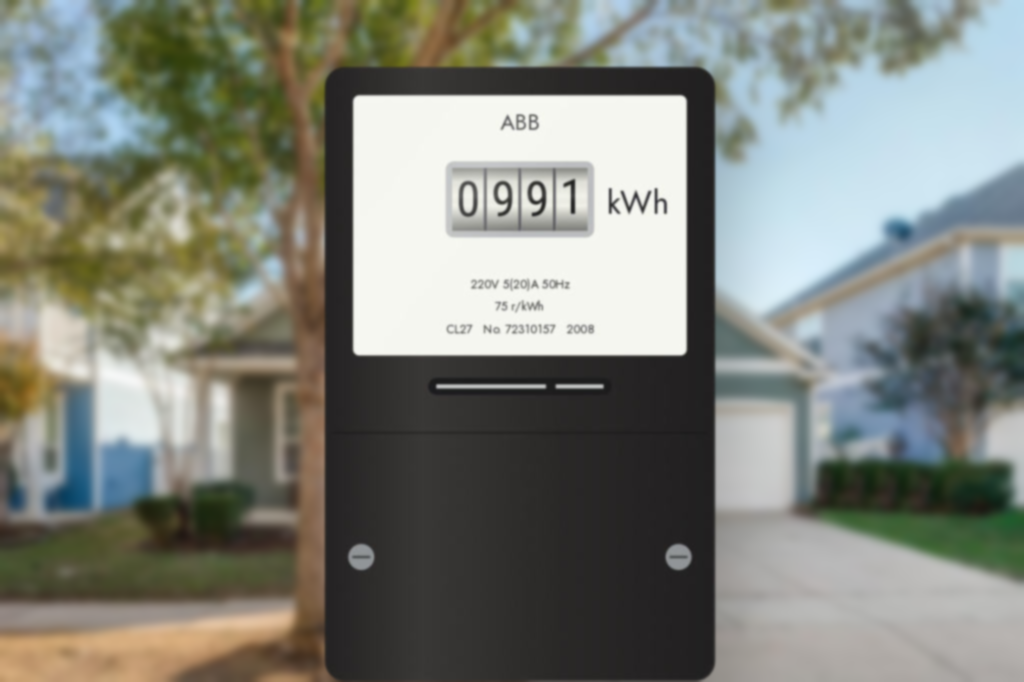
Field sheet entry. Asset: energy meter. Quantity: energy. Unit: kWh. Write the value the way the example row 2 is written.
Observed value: 991
